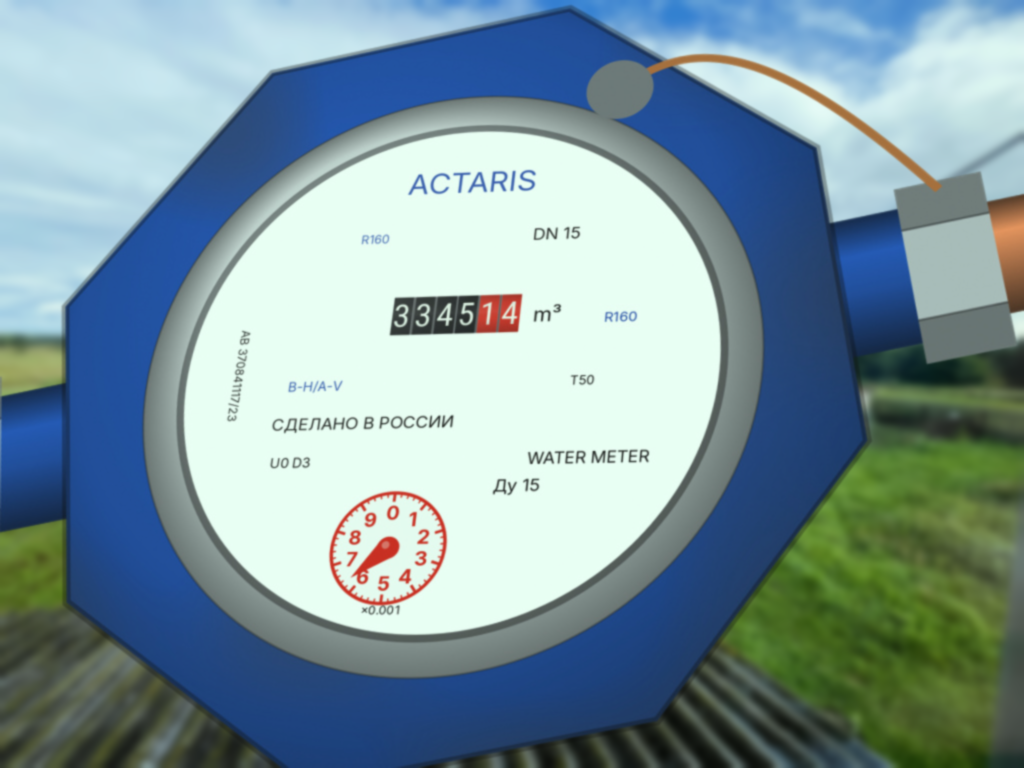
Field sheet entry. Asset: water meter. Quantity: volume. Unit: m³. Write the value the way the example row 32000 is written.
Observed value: 3345.146
